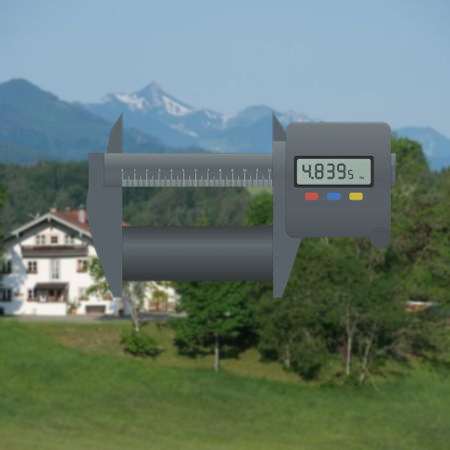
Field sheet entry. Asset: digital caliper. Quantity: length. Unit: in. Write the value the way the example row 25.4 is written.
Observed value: 4.8395
